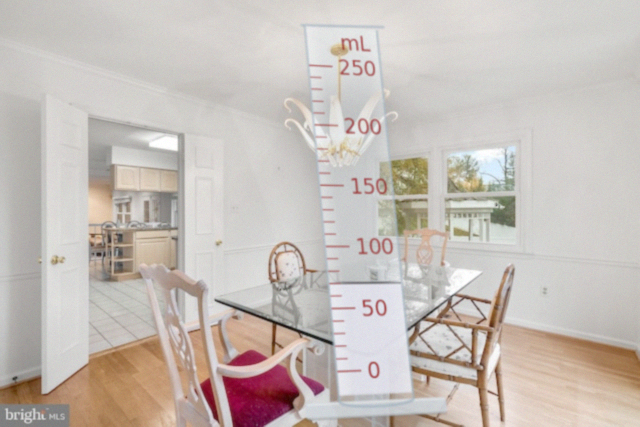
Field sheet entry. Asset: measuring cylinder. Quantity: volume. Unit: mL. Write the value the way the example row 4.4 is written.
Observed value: 70
